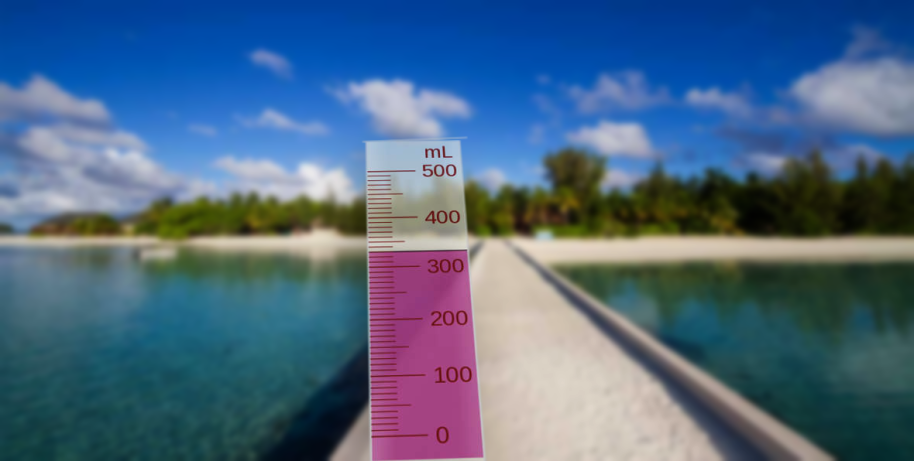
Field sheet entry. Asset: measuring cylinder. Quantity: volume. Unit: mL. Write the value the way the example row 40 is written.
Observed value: 330
